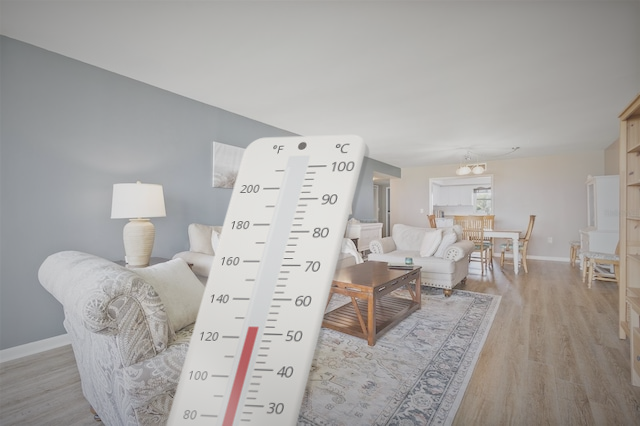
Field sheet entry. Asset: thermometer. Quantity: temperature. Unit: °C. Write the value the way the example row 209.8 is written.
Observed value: 52
